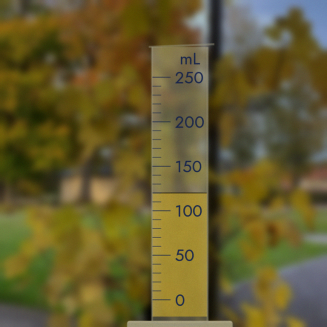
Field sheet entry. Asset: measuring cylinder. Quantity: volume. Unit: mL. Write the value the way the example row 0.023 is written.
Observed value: 120
